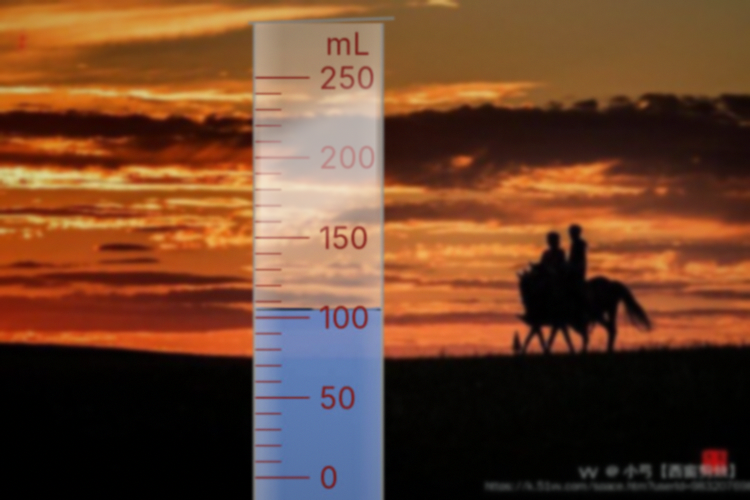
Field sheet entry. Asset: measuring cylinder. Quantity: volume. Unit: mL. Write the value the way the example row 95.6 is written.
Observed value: 105
